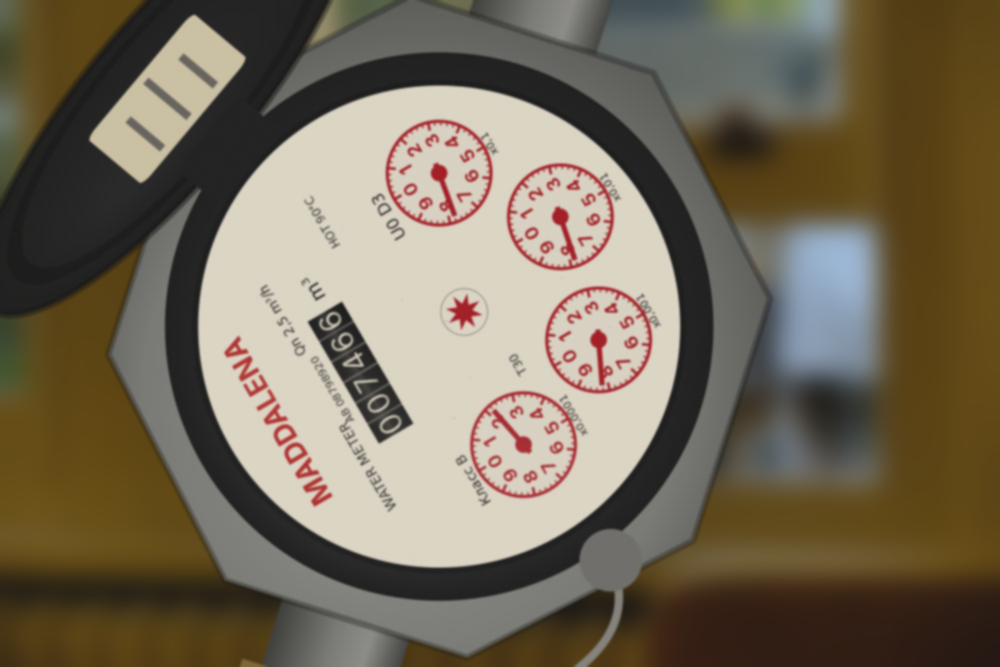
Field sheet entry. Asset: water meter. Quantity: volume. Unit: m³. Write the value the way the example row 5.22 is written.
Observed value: 7466.7782
